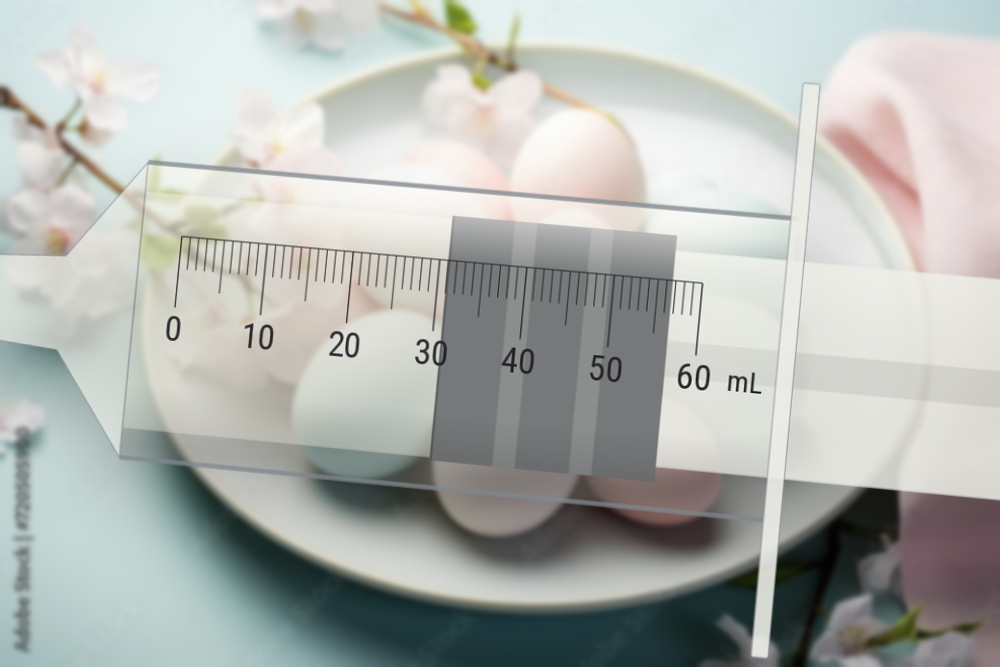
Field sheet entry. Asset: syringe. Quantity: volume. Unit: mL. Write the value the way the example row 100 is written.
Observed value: 31
